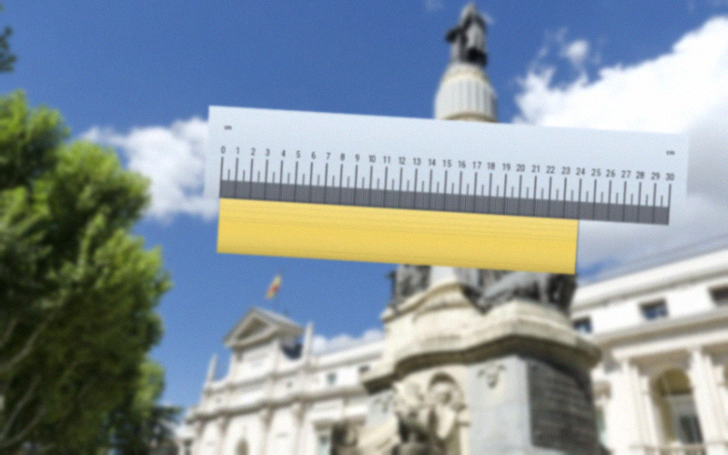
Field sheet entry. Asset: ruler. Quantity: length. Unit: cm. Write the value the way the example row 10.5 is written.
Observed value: 24
